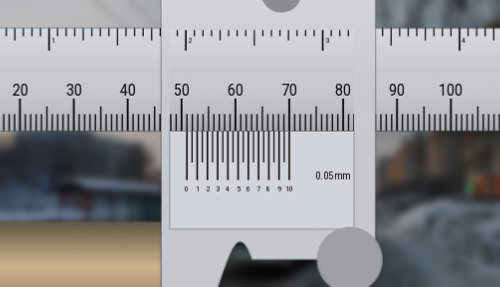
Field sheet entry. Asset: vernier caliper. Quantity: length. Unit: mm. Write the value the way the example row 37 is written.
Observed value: 51.0
